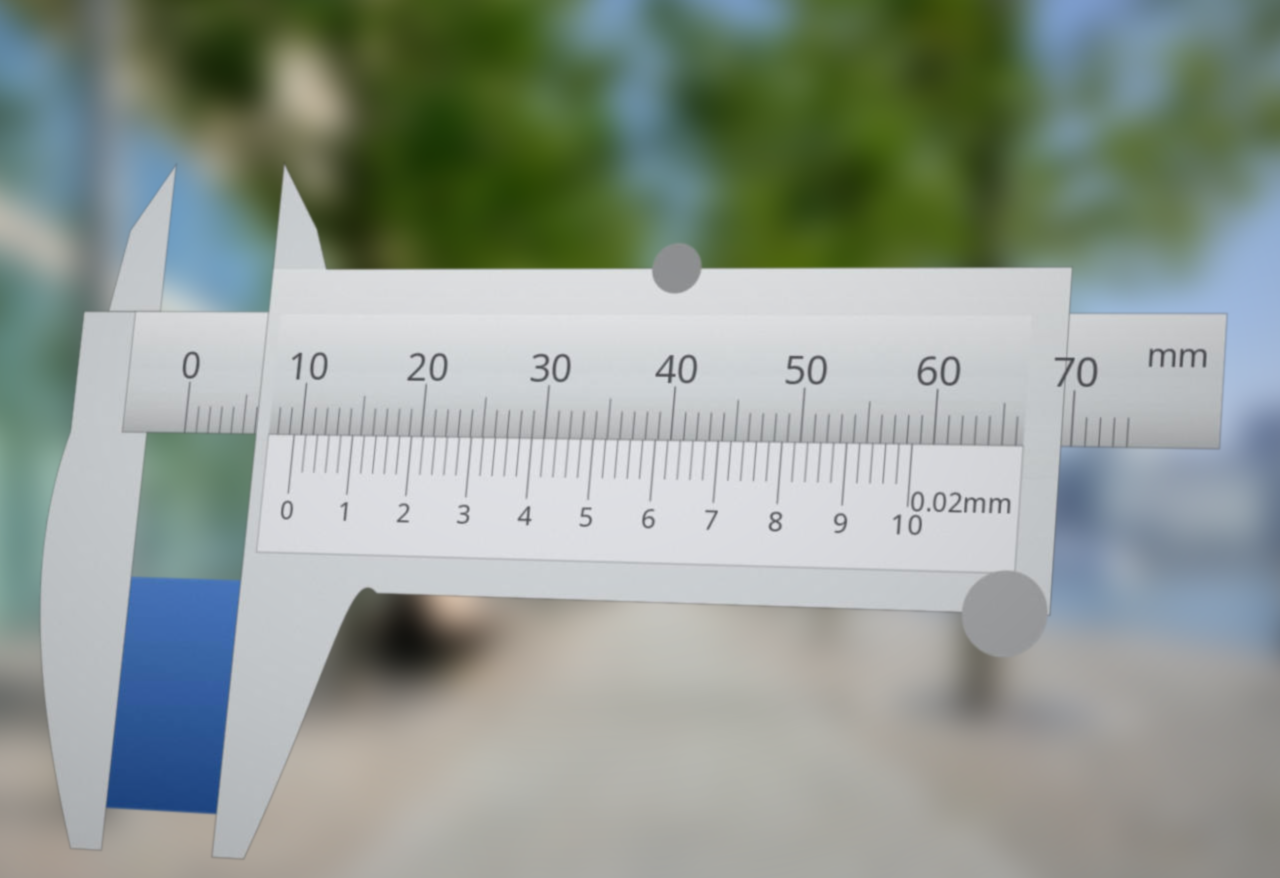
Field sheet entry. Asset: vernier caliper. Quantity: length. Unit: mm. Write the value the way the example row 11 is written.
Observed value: 9.4
